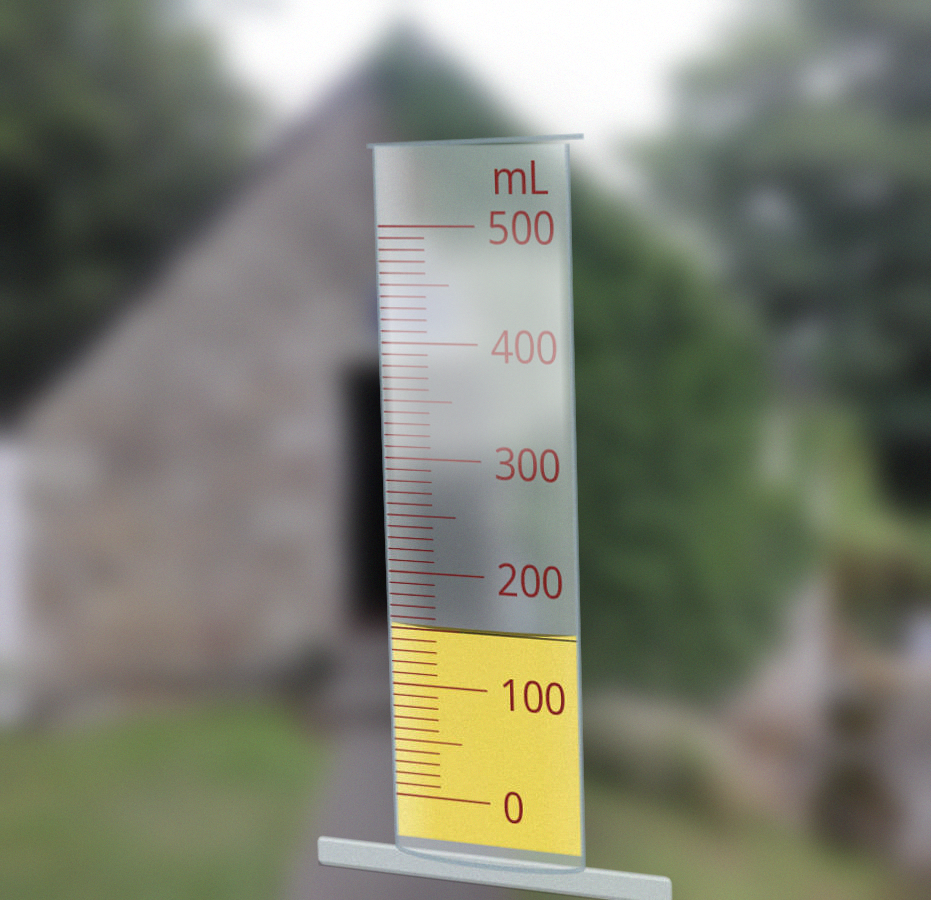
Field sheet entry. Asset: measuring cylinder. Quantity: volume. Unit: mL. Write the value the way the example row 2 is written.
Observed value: 150
